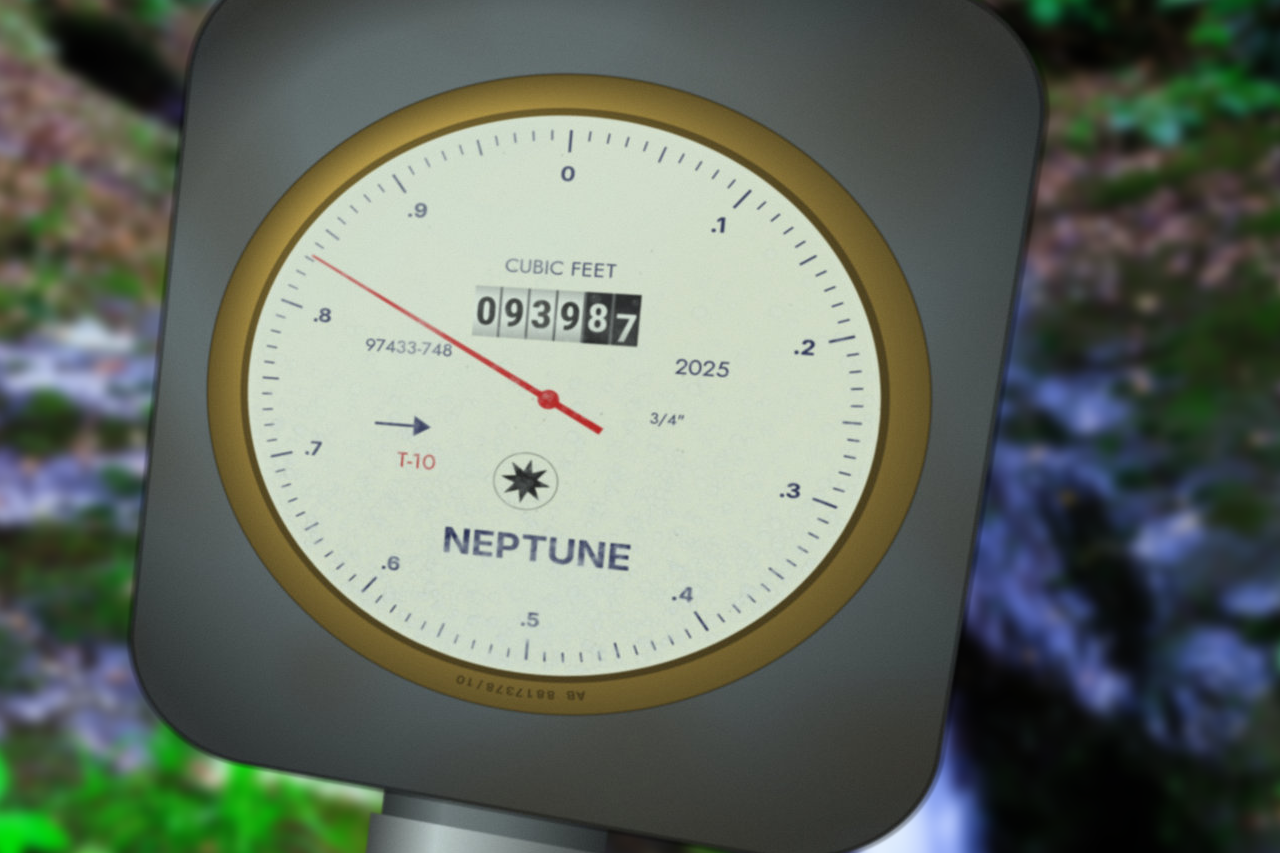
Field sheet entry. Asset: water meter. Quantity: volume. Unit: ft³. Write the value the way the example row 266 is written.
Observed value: 93986.83
